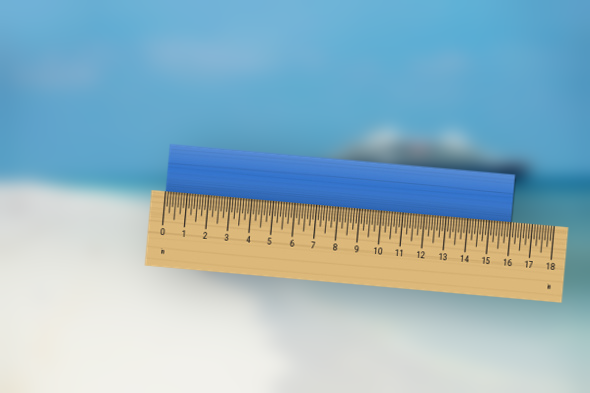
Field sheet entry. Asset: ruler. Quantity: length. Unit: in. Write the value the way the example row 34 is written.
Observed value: 16
